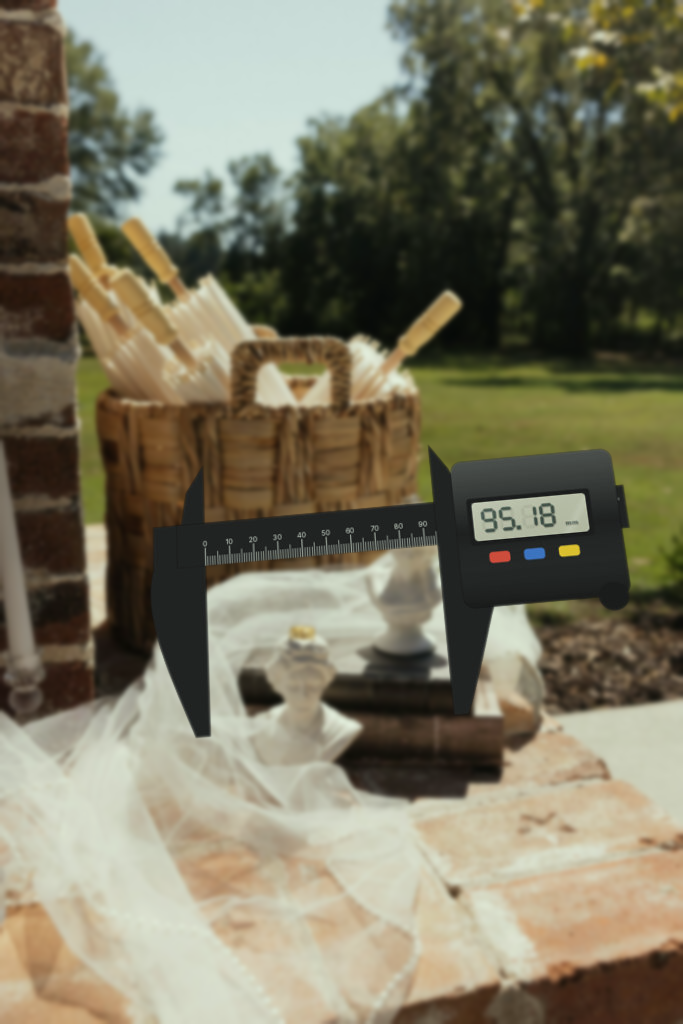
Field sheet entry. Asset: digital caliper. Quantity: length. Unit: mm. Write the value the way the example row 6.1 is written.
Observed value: 95.18
